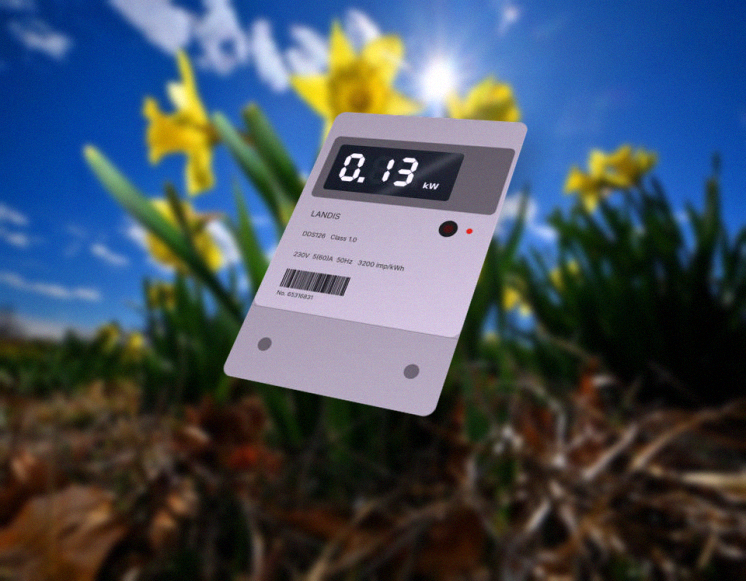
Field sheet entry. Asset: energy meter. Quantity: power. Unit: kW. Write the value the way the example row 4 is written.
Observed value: 0.13
